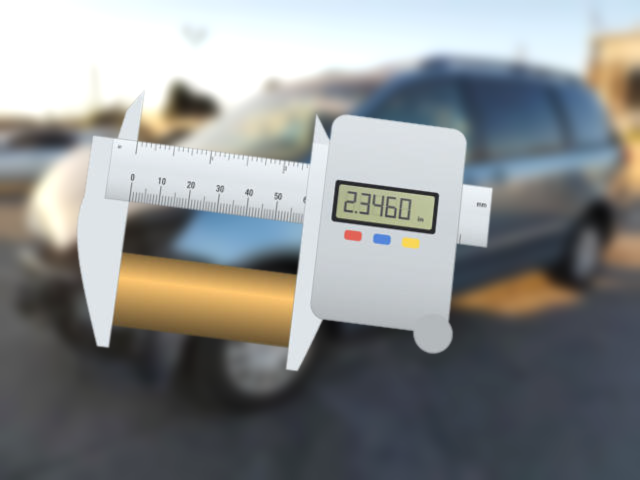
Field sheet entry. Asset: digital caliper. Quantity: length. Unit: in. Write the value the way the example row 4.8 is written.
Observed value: 2.3460
